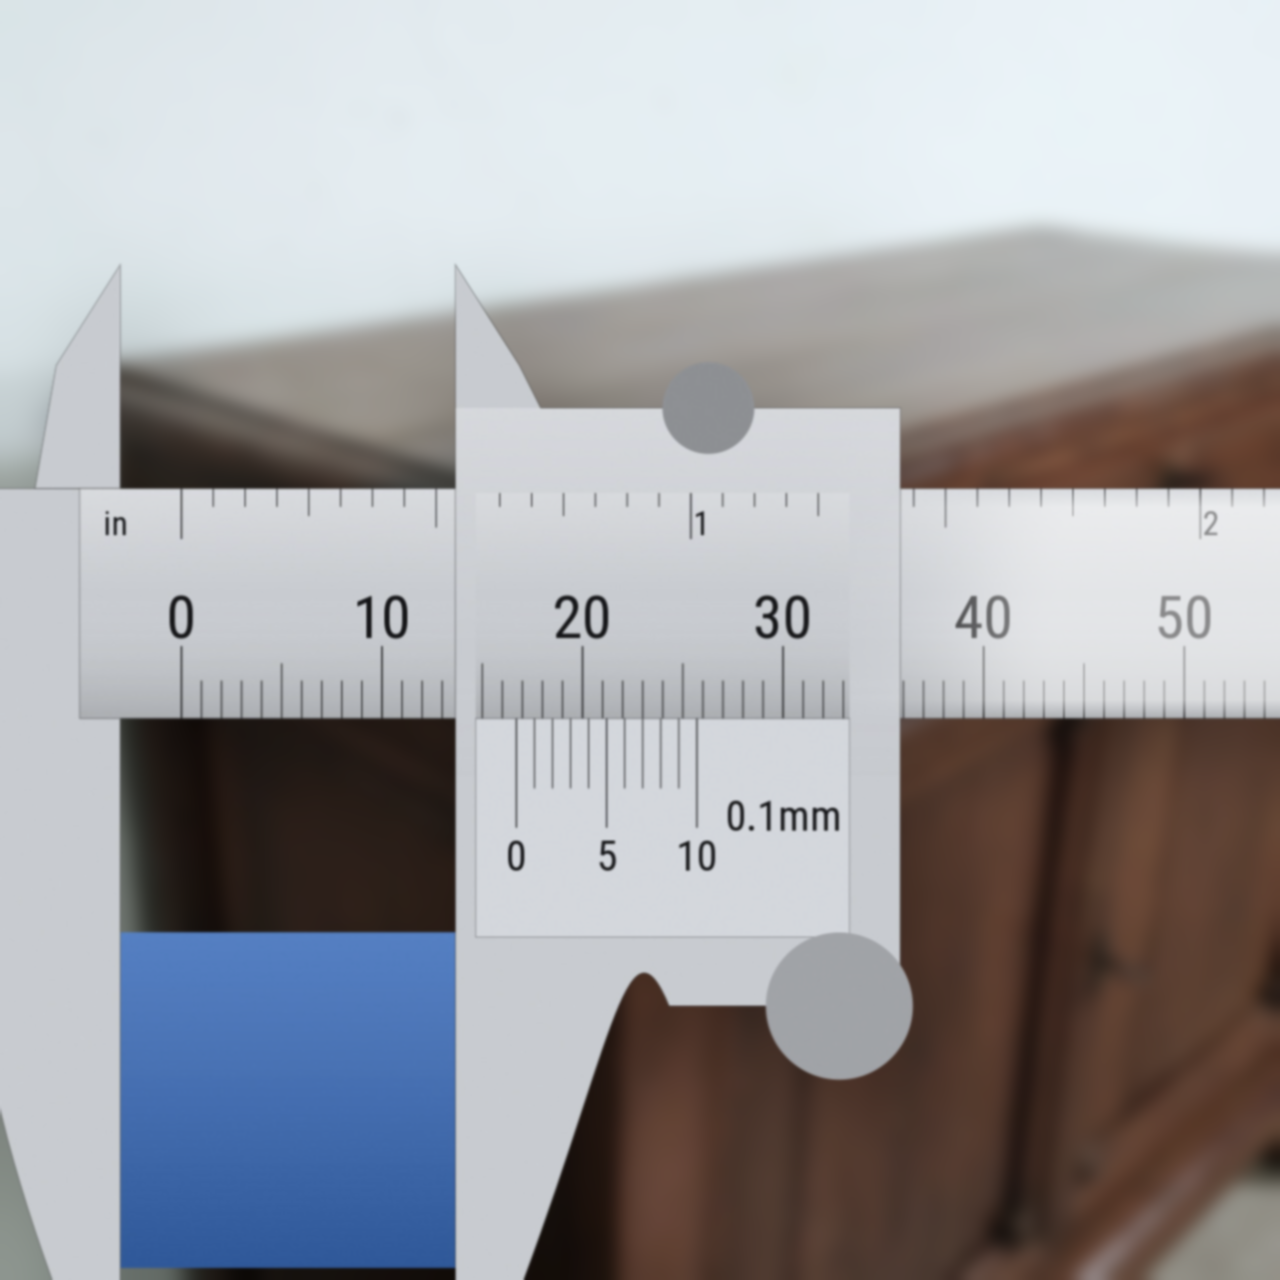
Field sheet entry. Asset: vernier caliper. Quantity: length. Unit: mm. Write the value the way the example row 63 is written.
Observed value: 16.7
